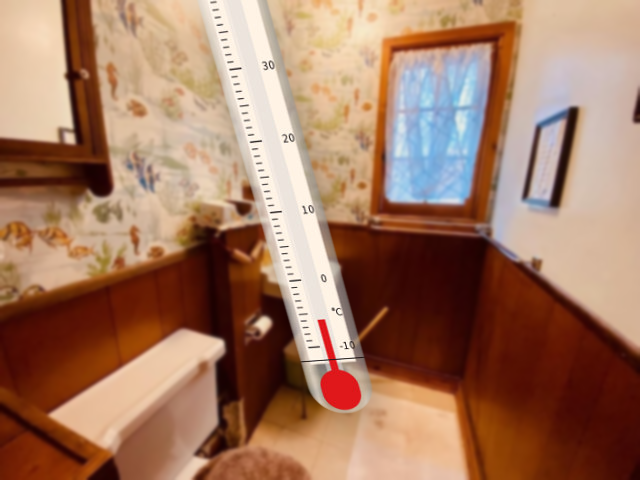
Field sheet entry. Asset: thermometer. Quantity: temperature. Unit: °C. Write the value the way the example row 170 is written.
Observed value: -6
